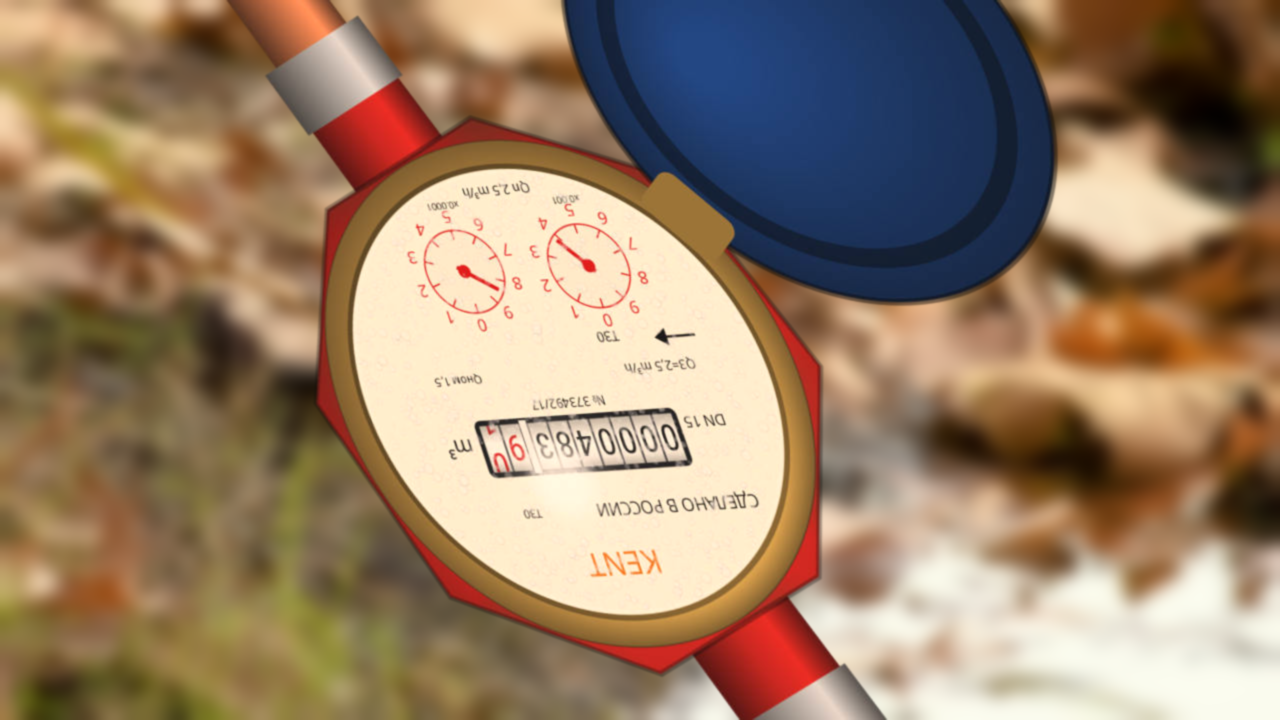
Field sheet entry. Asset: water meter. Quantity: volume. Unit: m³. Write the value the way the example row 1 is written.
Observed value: 483.9038
